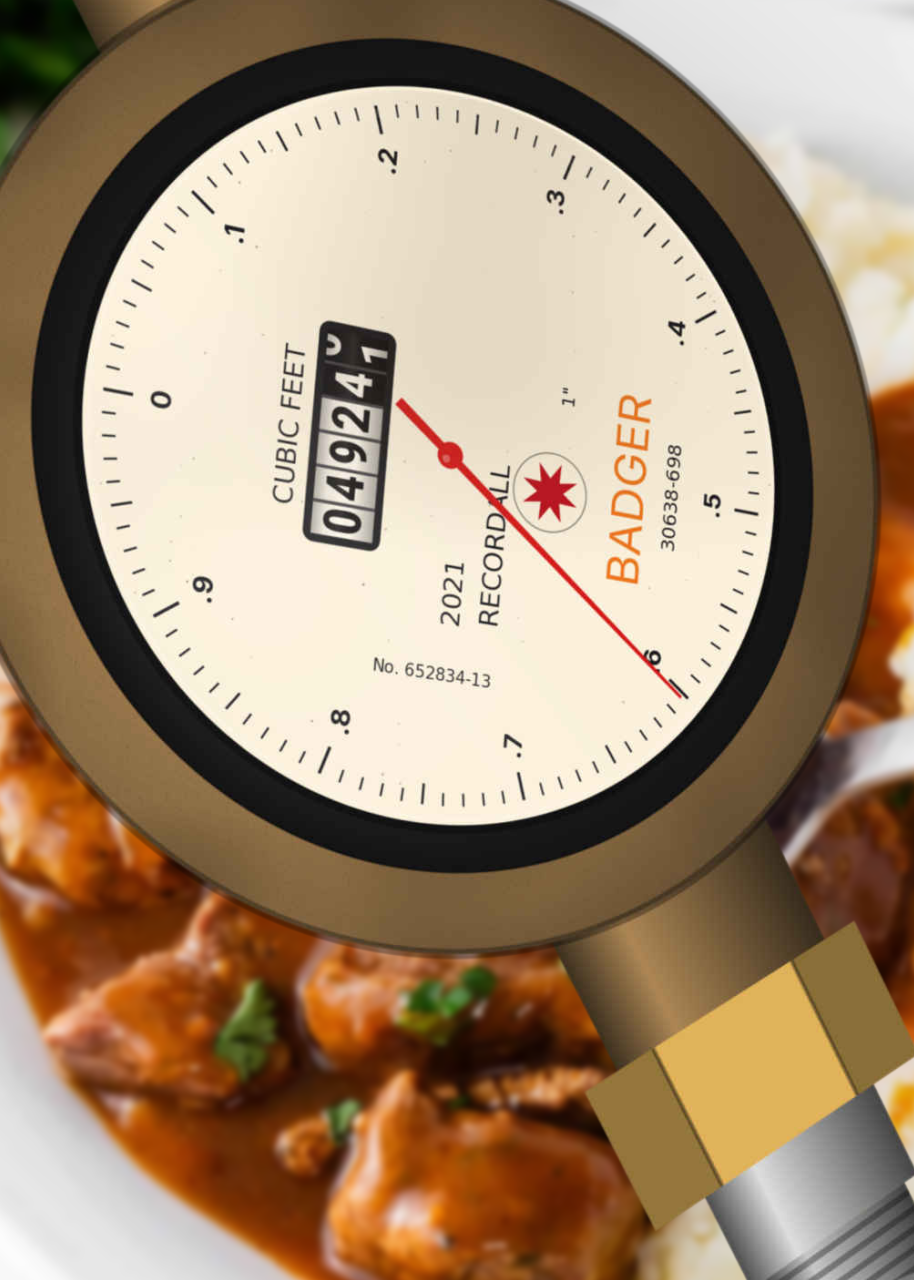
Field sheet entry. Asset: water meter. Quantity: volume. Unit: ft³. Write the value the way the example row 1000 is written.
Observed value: 49240.60
